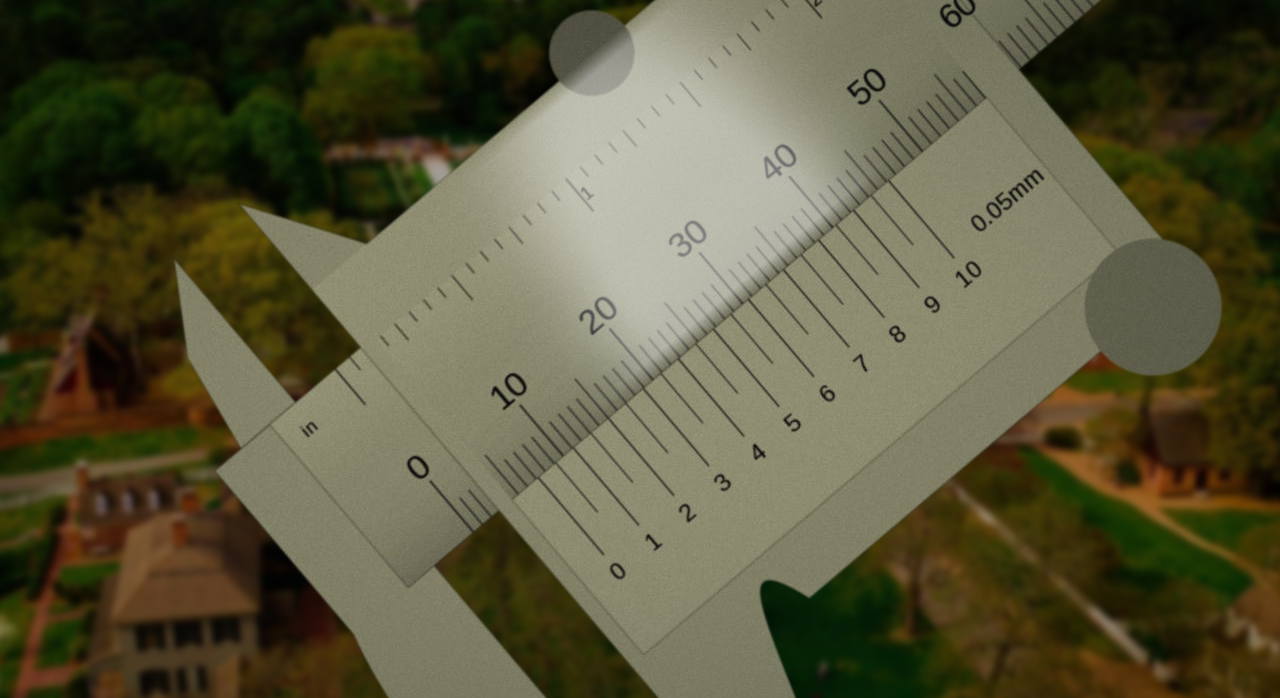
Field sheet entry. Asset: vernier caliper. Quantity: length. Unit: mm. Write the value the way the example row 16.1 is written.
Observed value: 7.2
